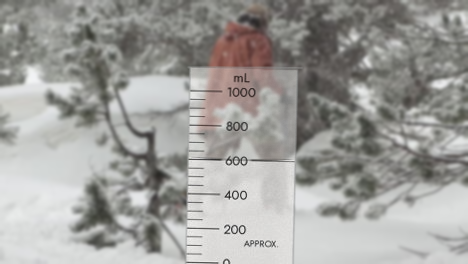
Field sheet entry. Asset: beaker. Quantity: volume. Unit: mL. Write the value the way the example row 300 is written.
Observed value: 600
